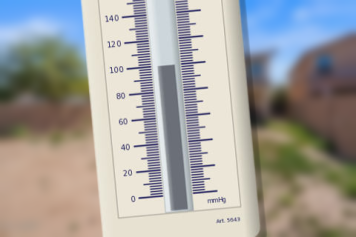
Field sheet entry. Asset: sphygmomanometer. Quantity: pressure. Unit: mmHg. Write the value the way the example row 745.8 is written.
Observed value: 100
